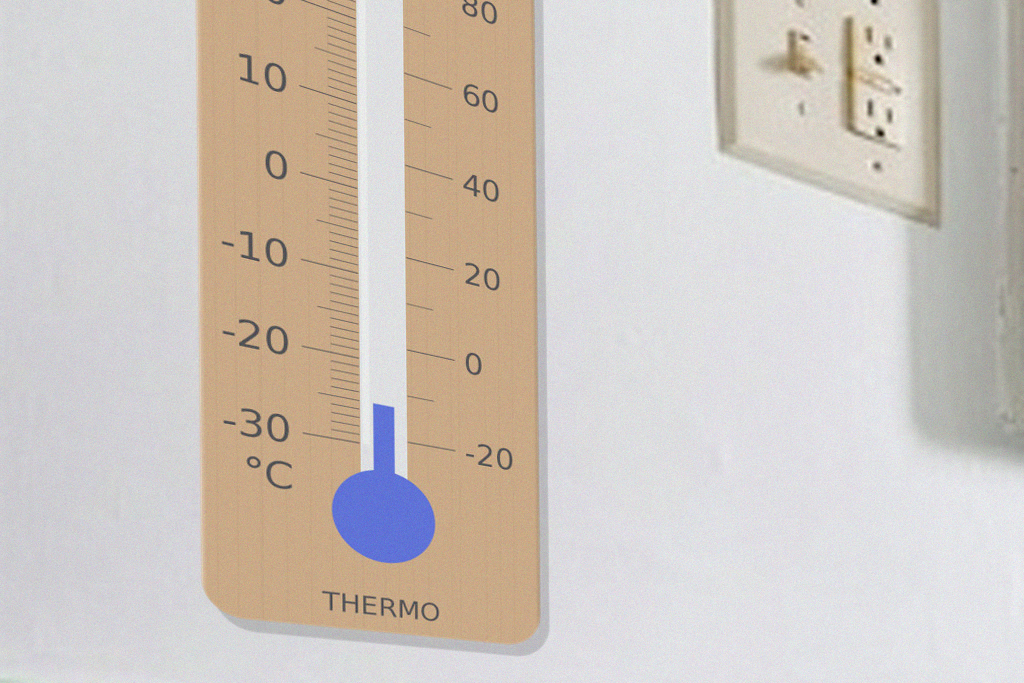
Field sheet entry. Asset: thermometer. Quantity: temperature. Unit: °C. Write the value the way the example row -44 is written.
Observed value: -25
